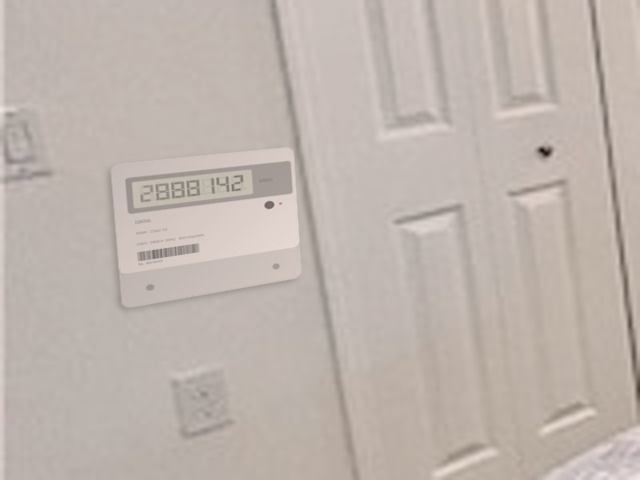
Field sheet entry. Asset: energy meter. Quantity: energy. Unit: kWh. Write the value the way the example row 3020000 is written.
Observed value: 2888142
